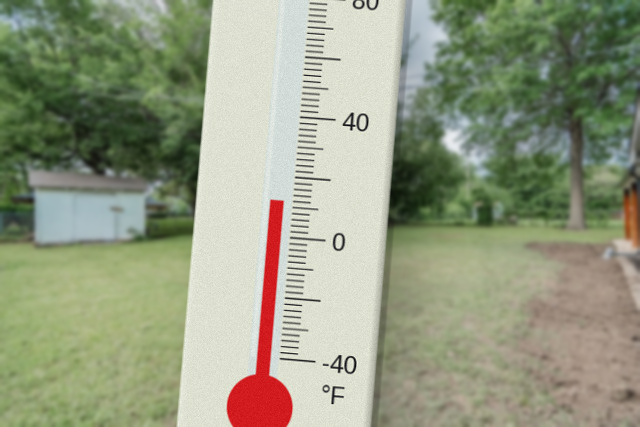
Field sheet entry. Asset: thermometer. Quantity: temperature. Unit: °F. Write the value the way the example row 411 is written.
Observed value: 12
